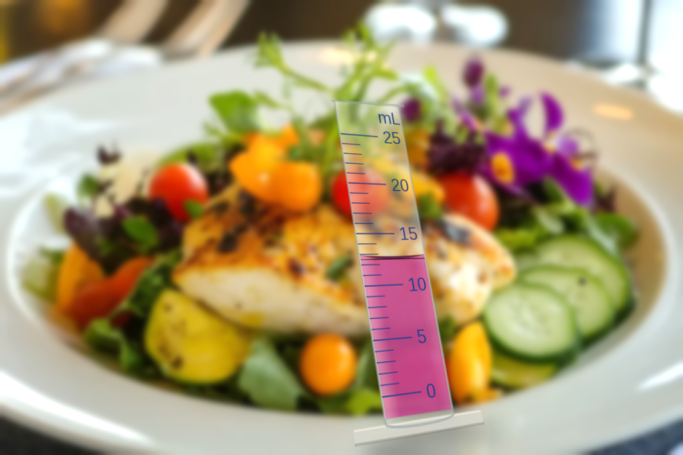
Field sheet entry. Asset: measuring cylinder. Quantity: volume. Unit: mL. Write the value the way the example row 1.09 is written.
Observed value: 12.5
